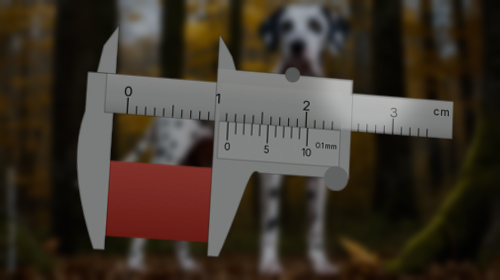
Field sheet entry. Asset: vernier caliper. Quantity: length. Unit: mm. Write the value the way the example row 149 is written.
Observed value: 11.2
